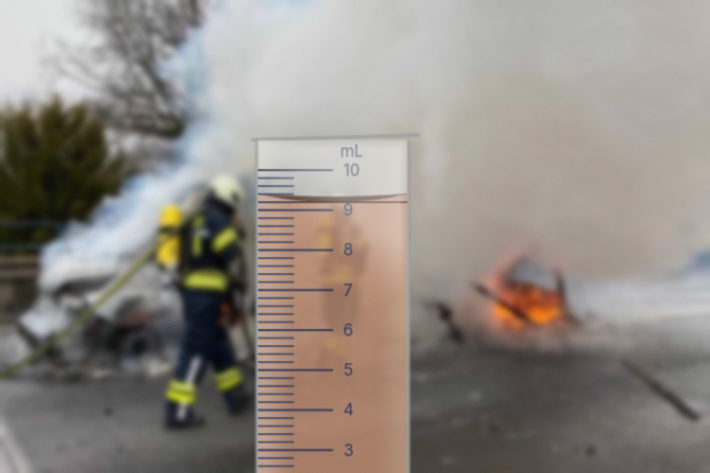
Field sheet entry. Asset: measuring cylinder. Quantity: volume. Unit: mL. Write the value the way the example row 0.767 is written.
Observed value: 9.2
